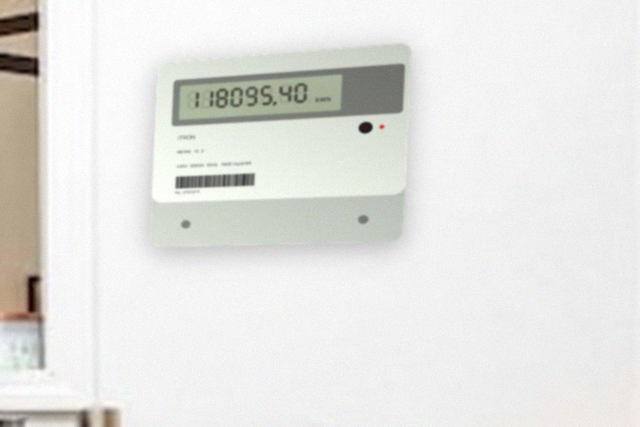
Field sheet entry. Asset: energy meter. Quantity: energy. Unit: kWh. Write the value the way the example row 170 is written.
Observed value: 118095.40
